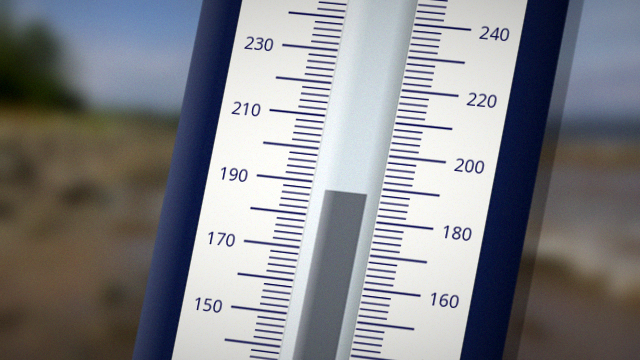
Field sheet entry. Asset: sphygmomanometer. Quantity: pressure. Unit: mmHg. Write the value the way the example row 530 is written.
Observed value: 188
